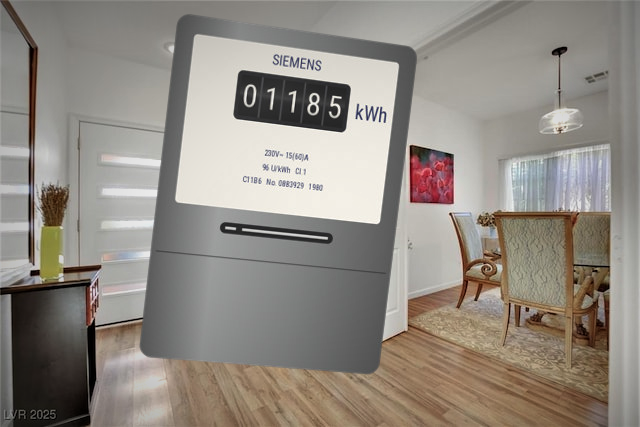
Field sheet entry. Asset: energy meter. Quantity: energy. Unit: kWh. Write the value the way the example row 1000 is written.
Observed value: 1185
